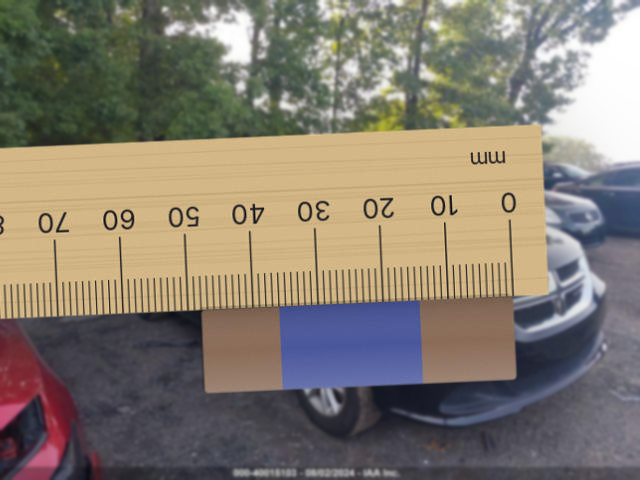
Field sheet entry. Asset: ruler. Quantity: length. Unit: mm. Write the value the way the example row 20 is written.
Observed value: 48
